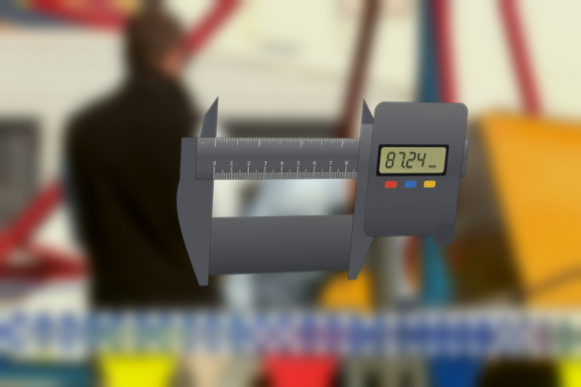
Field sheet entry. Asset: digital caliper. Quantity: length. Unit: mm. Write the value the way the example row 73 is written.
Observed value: 87.24
